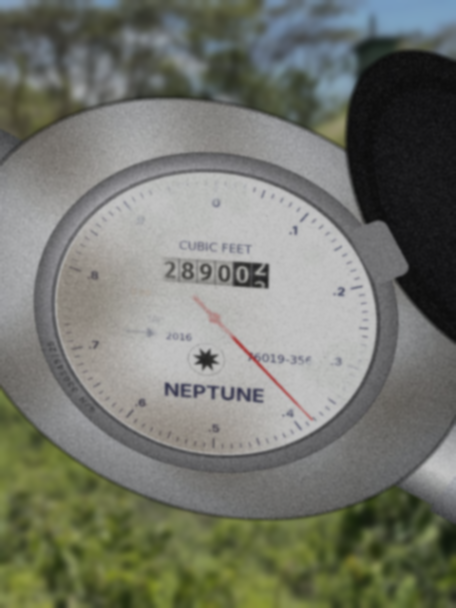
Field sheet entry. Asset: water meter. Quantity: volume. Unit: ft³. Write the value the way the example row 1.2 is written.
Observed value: 289002.38
